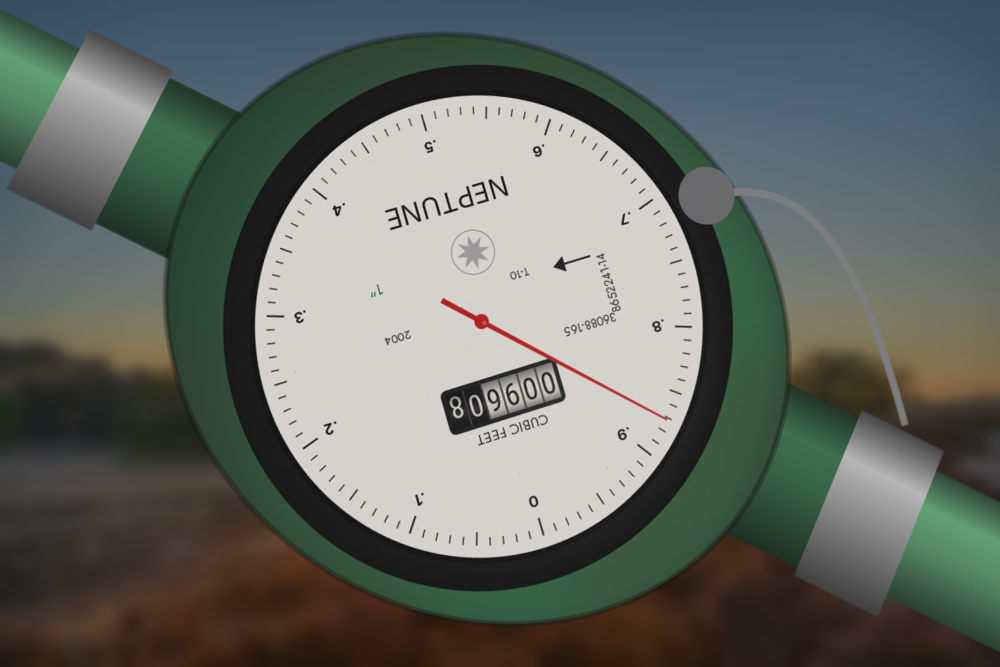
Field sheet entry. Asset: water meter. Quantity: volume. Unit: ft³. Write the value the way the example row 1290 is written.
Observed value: 9607.87
